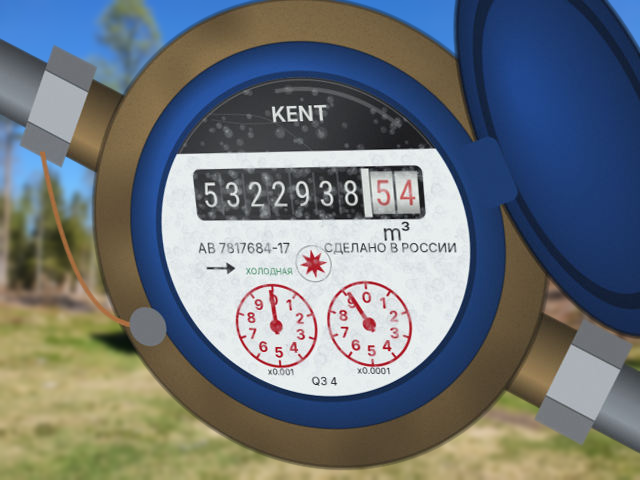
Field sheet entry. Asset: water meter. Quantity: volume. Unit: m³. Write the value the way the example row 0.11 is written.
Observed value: 5322938.5399
